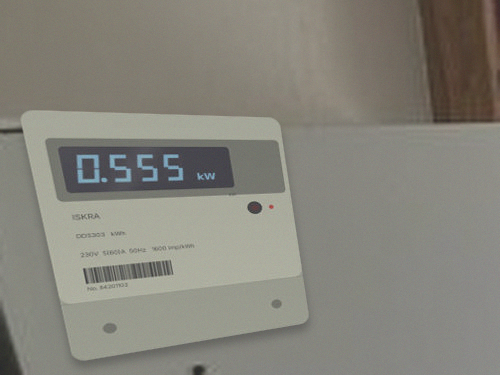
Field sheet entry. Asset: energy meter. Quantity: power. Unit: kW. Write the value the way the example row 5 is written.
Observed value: 0.555
